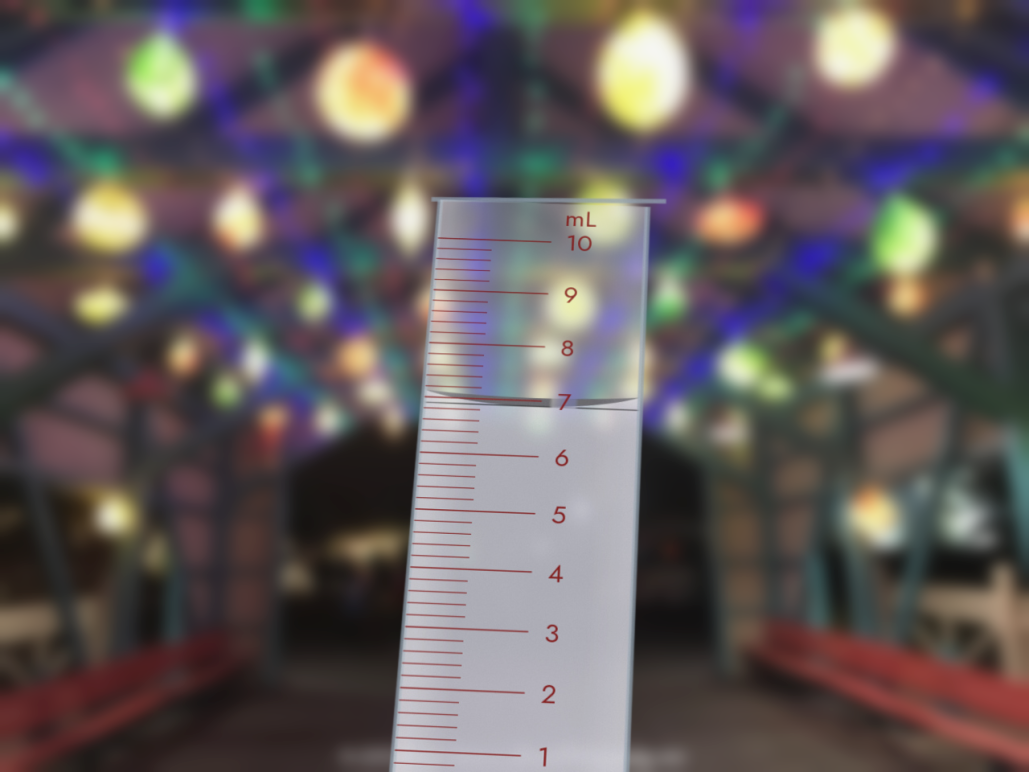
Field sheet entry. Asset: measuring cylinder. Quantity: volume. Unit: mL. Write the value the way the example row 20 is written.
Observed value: 6.9
